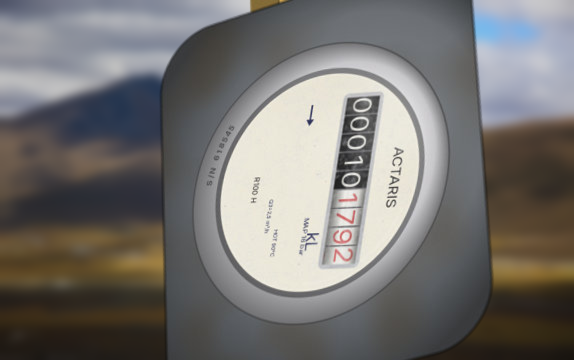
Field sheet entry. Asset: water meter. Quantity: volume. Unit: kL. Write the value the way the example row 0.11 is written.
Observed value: 10.1792
